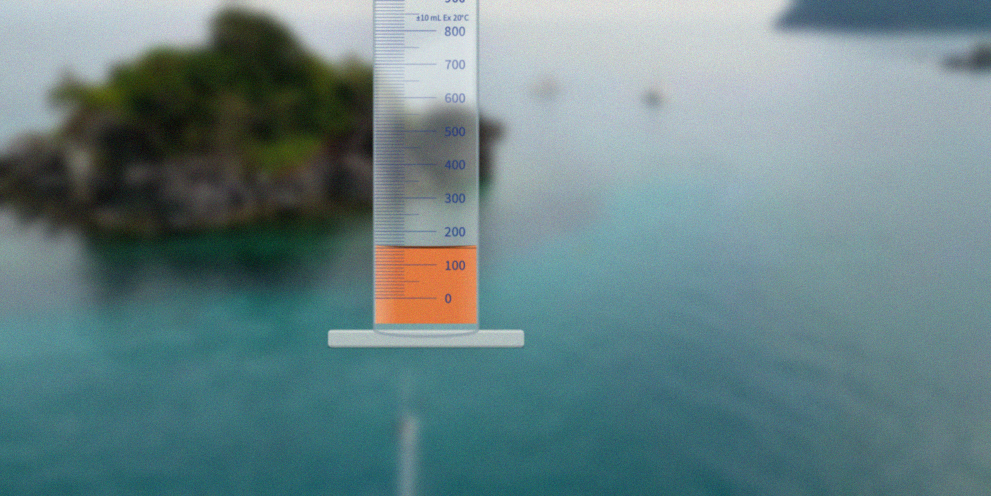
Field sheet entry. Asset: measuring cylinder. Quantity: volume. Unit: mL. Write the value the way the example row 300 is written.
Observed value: 150
